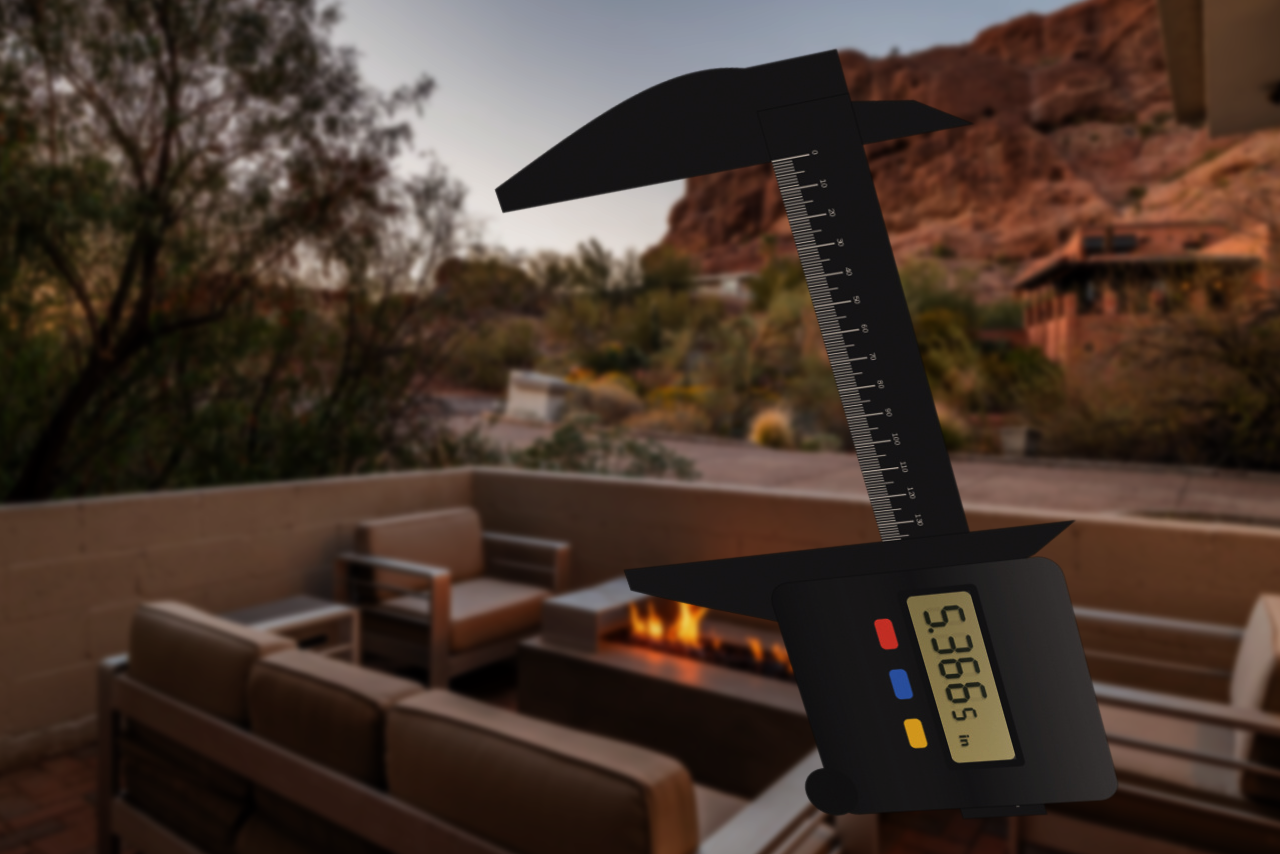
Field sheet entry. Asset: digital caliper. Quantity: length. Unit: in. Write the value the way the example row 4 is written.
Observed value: 5.3665
